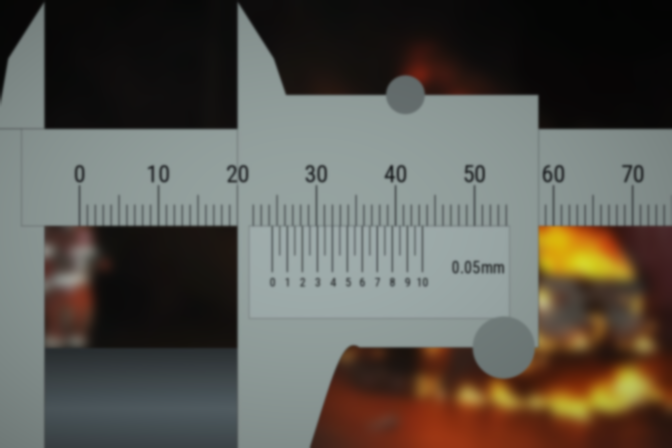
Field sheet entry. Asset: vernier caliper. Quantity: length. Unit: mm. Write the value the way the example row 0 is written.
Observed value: 24.4
